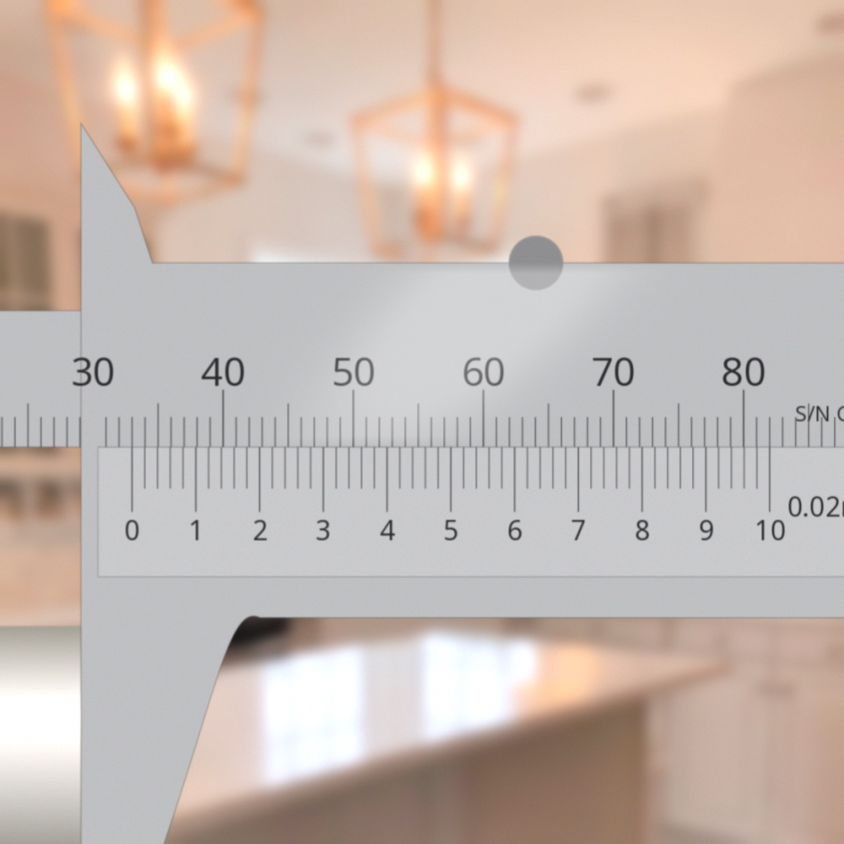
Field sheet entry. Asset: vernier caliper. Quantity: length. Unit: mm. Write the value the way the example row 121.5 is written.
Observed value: 33.0
